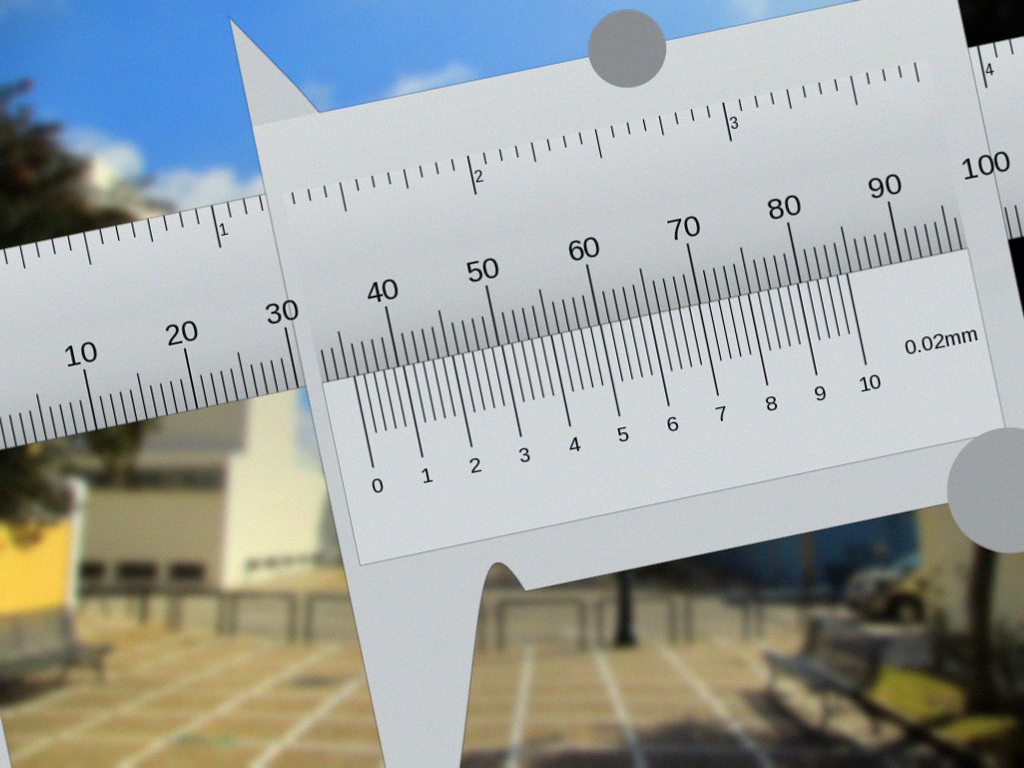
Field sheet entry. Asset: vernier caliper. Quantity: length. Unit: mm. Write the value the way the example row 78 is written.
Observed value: 35.6
